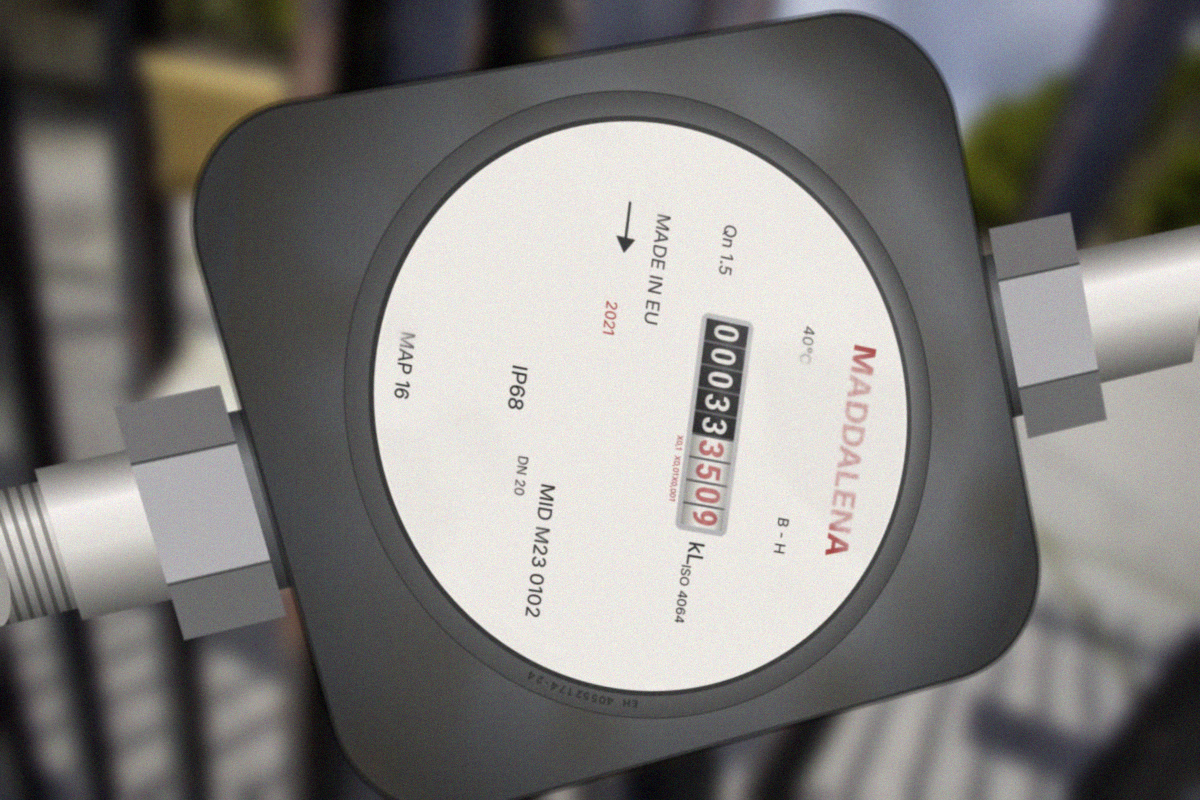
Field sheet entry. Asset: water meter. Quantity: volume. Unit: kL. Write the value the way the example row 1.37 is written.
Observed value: 33.3509
